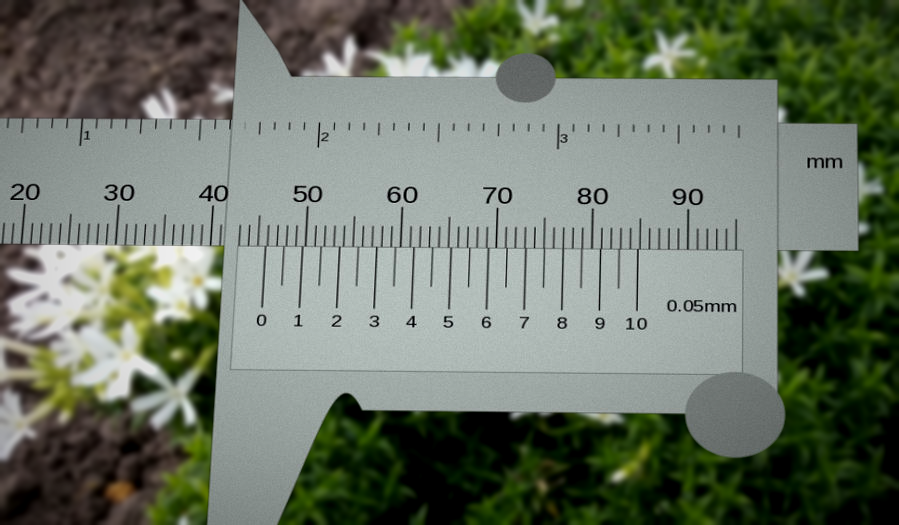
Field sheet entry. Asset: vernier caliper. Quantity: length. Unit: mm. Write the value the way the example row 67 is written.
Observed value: 45.8
